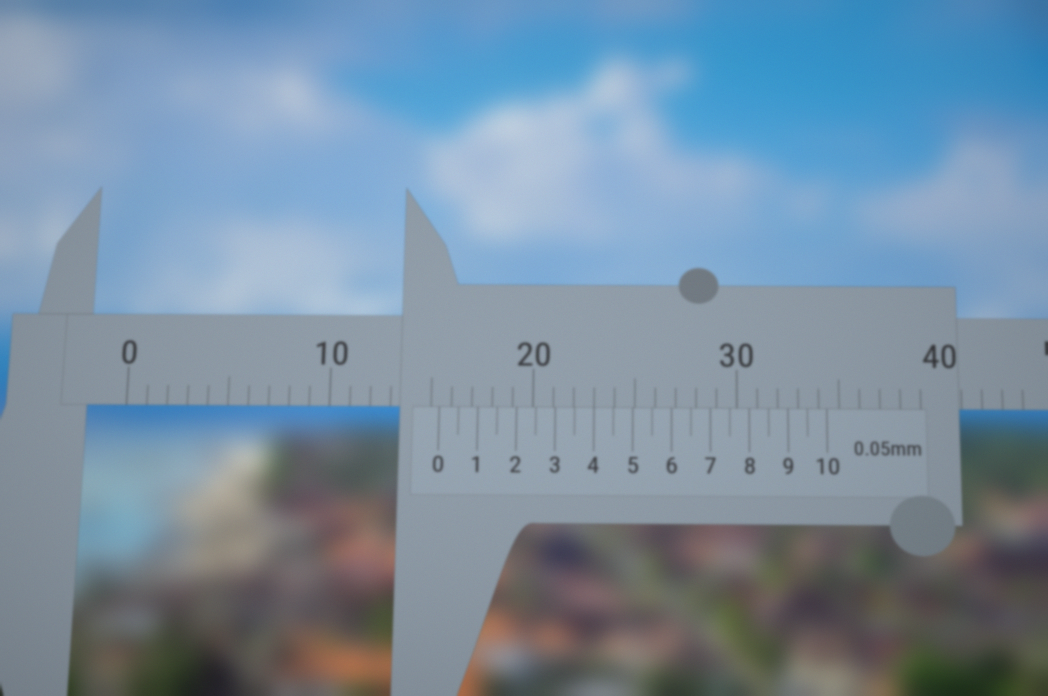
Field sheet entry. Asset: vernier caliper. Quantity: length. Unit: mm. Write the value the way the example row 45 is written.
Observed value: 15.4
